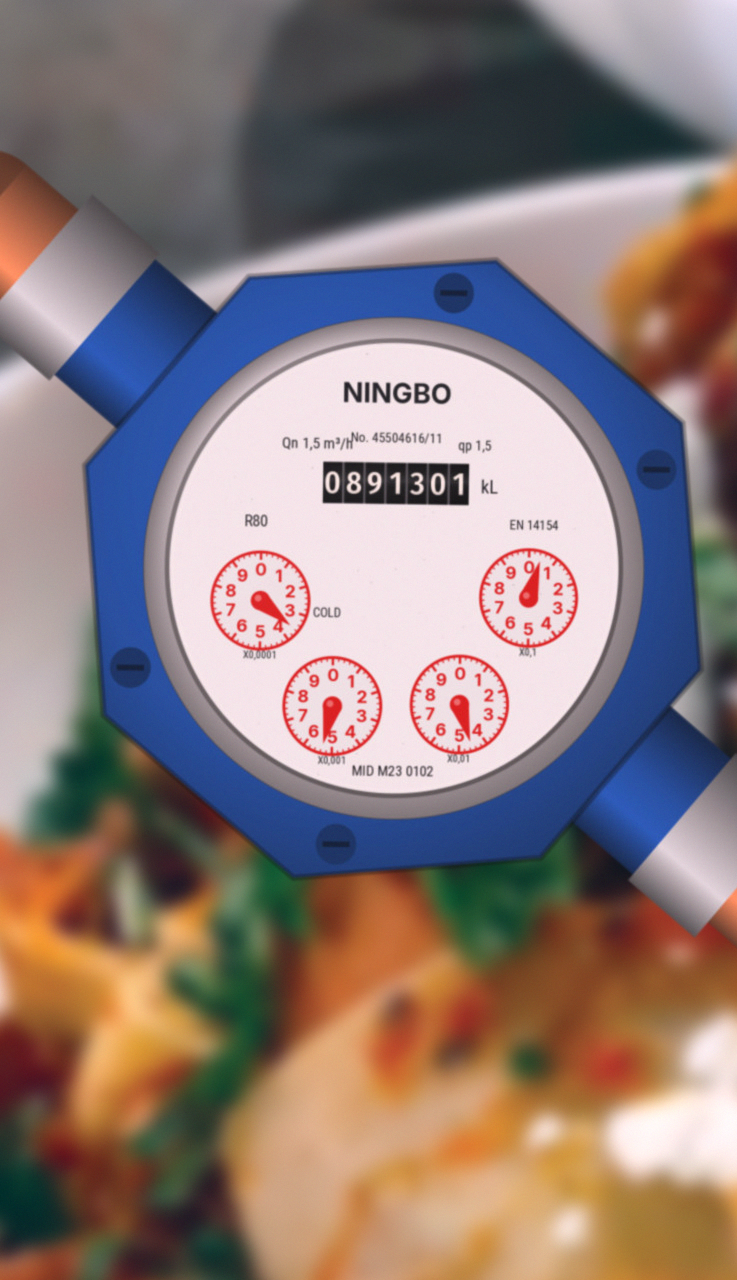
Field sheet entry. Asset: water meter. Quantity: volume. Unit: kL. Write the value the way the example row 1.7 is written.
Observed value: 891301.0453
